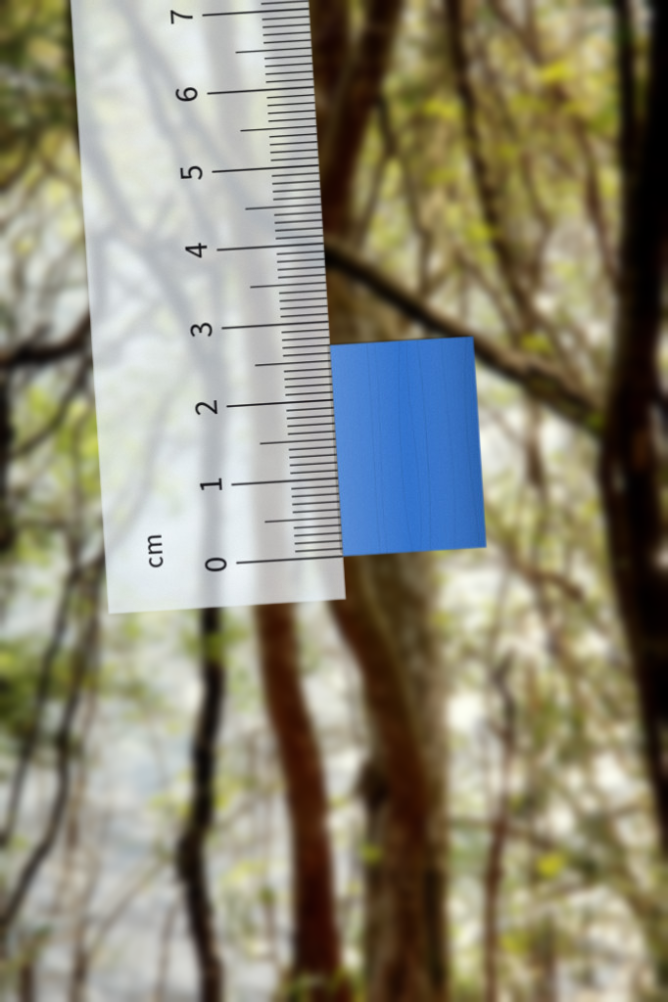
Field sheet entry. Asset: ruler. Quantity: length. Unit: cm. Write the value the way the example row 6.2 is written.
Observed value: 2.7
